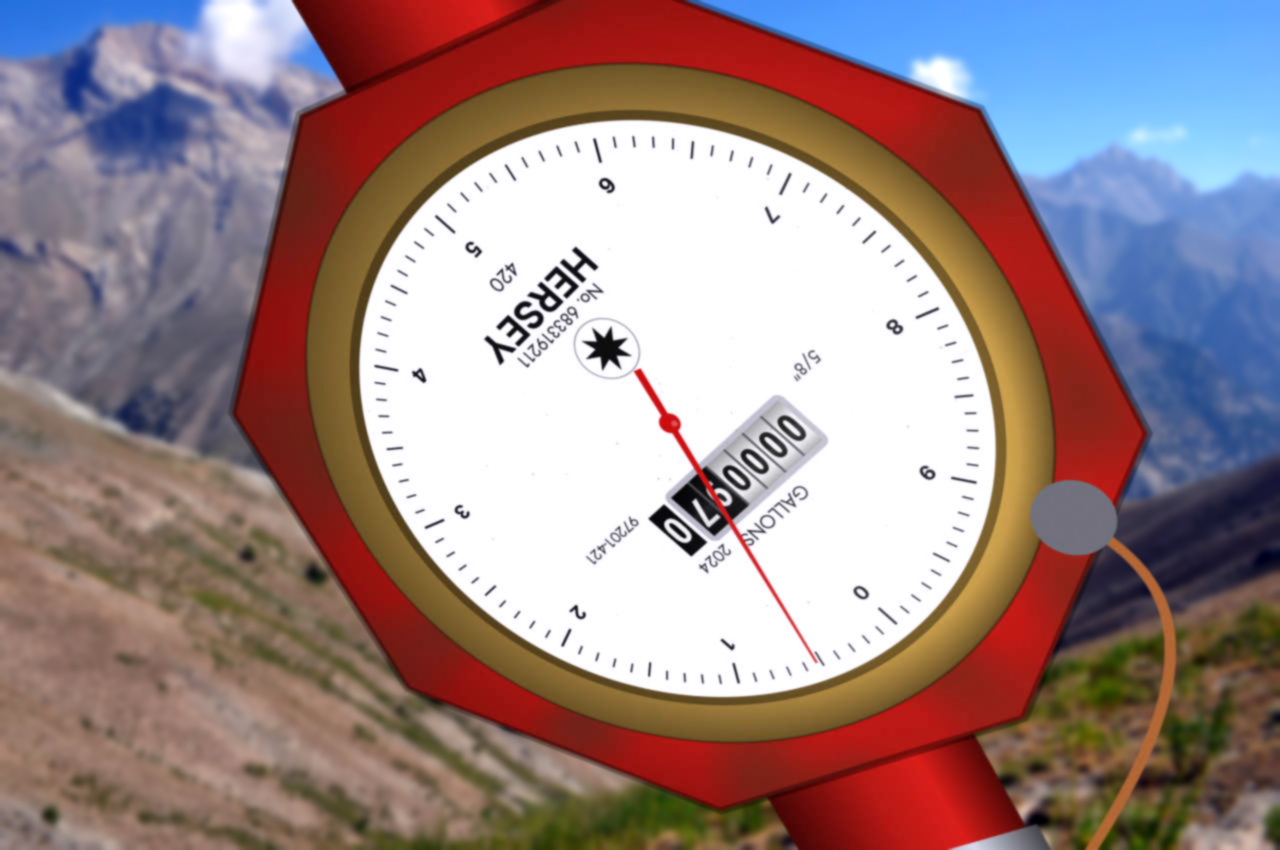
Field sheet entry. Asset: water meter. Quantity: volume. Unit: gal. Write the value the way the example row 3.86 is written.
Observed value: 970.5
